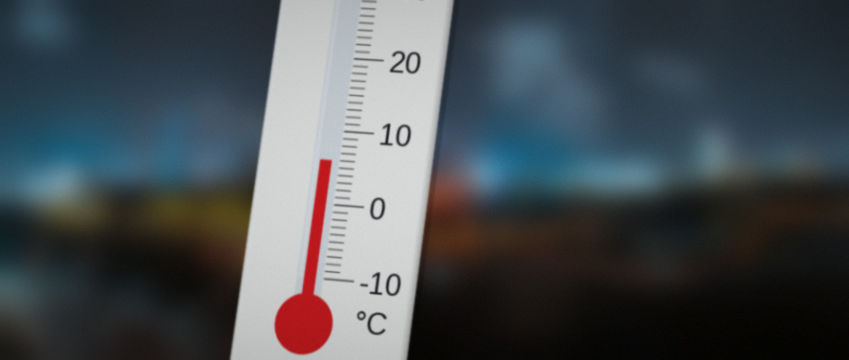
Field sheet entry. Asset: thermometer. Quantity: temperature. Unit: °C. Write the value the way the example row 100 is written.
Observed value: 6
